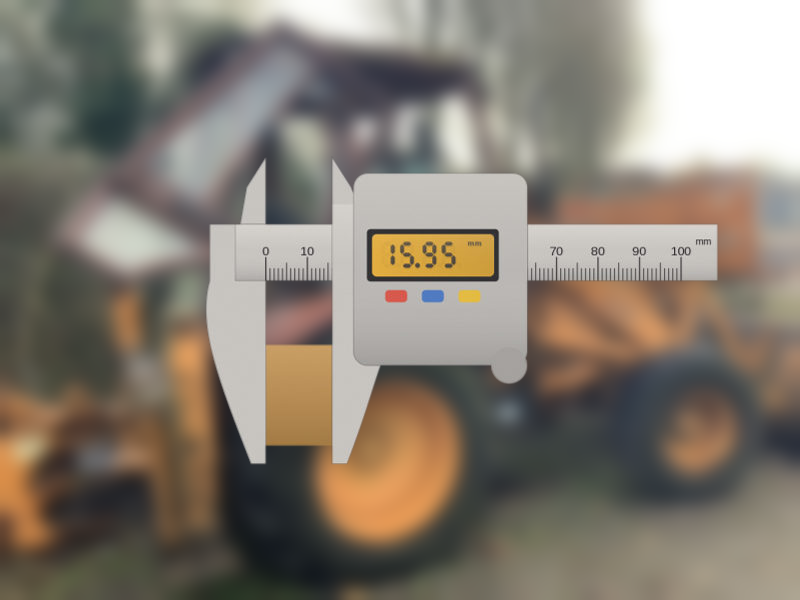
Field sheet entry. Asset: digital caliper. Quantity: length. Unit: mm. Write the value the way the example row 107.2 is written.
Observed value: 15.95
